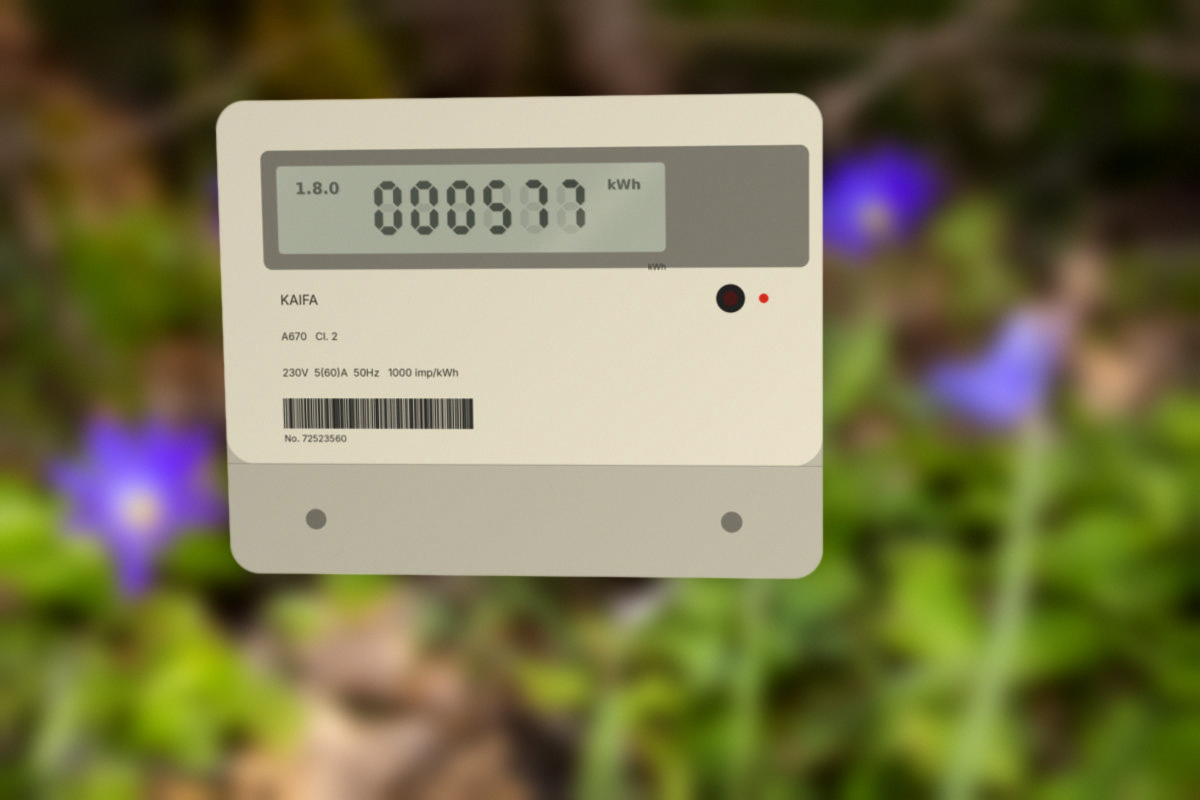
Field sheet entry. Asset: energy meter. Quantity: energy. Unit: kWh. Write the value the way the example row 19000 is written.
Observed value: 577
